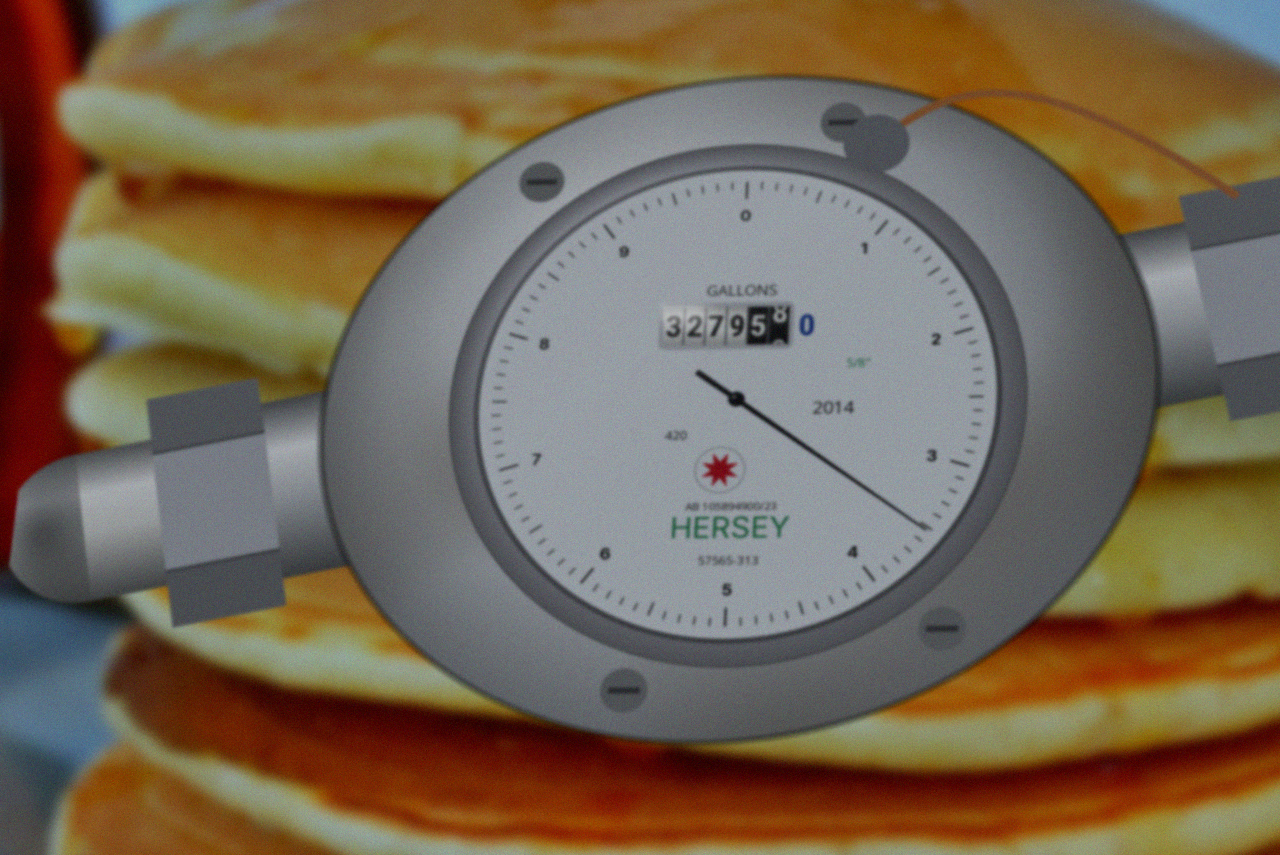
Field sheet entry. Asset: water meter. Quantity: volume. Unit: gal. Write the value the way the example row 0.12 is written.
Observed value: 3279583.5
